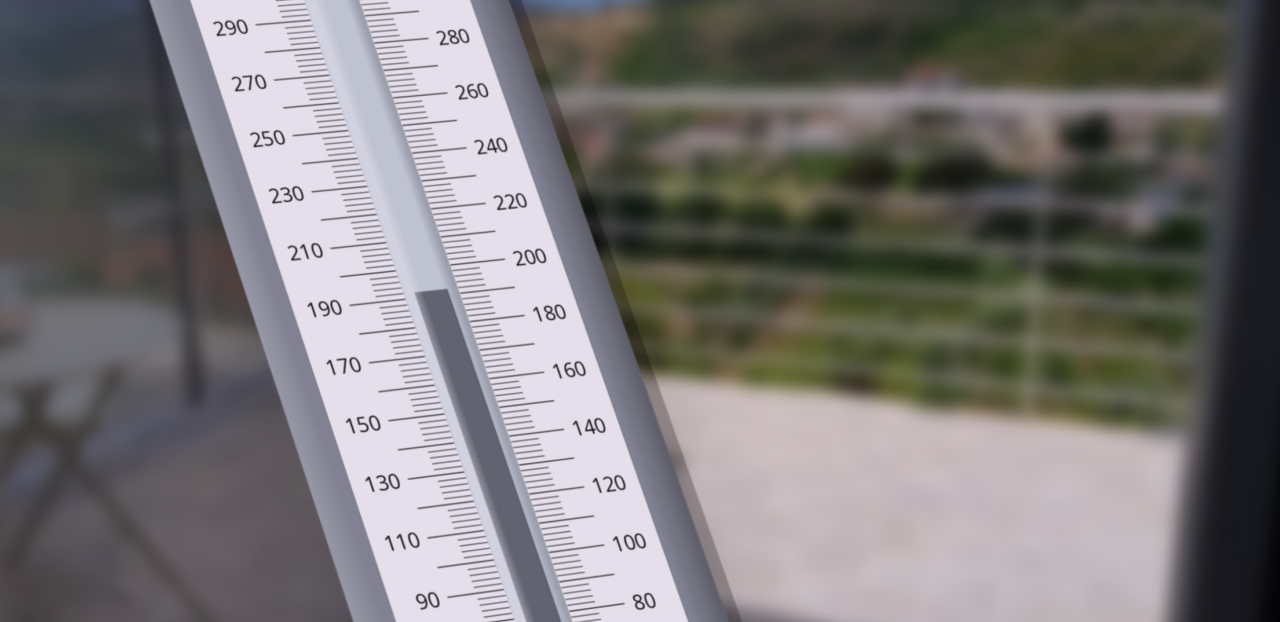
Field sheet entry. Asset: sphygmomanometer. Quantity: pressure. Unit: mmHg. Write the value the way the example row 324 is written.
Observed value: 192
